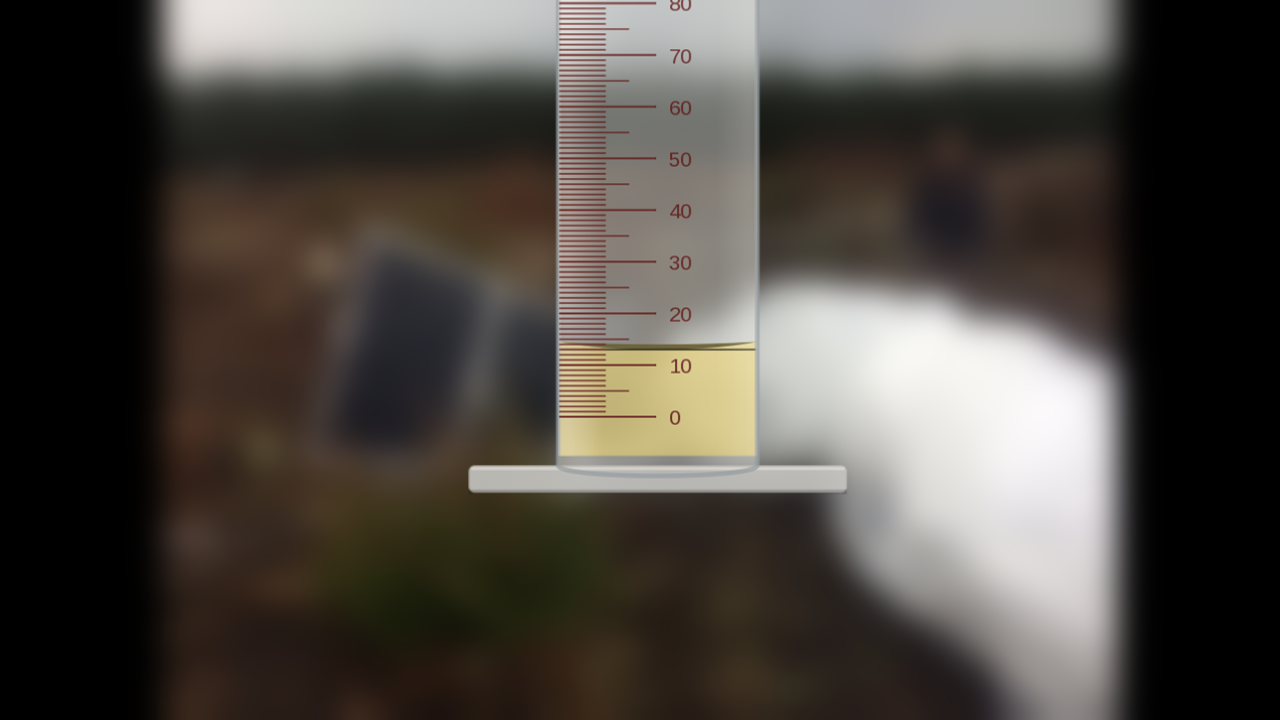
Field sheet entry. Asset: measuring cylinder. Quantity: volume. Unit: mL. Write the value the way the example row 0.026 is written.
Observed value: 13
